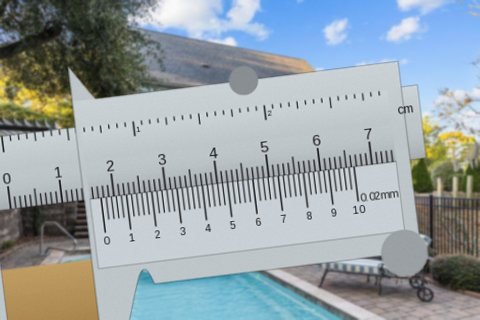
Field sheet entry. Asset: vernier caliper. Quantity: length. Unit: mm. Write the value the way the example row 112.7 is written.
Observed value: 17.5
